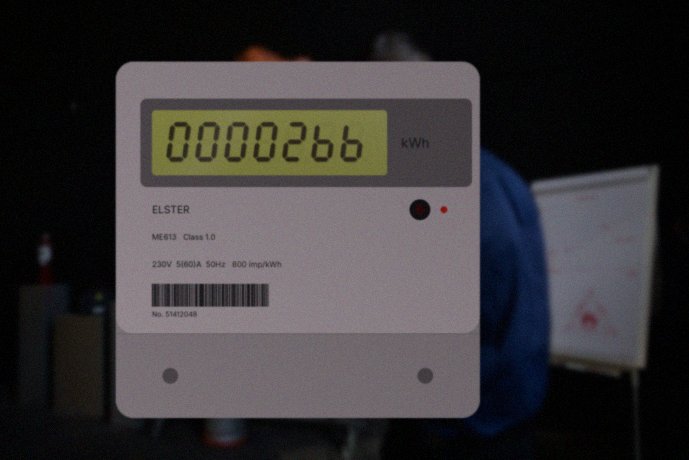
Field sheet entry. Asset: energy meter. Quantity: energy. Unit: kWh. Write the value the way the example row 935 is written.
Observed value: 266
